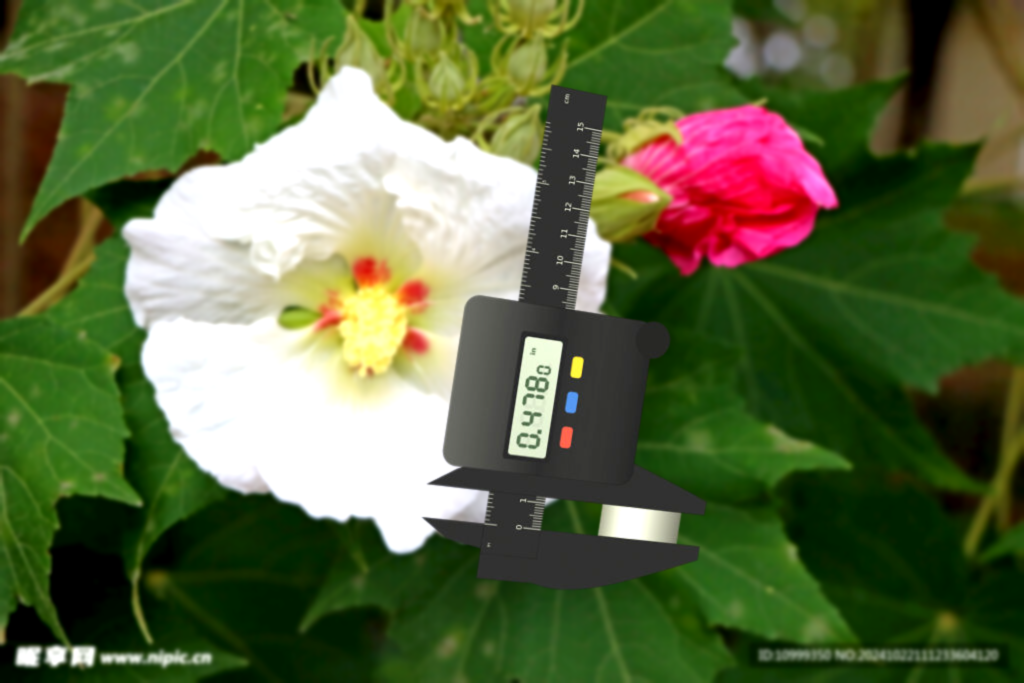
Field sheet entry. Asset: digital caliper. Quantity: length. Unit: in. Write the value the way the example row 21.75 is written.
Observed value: 0.4780
